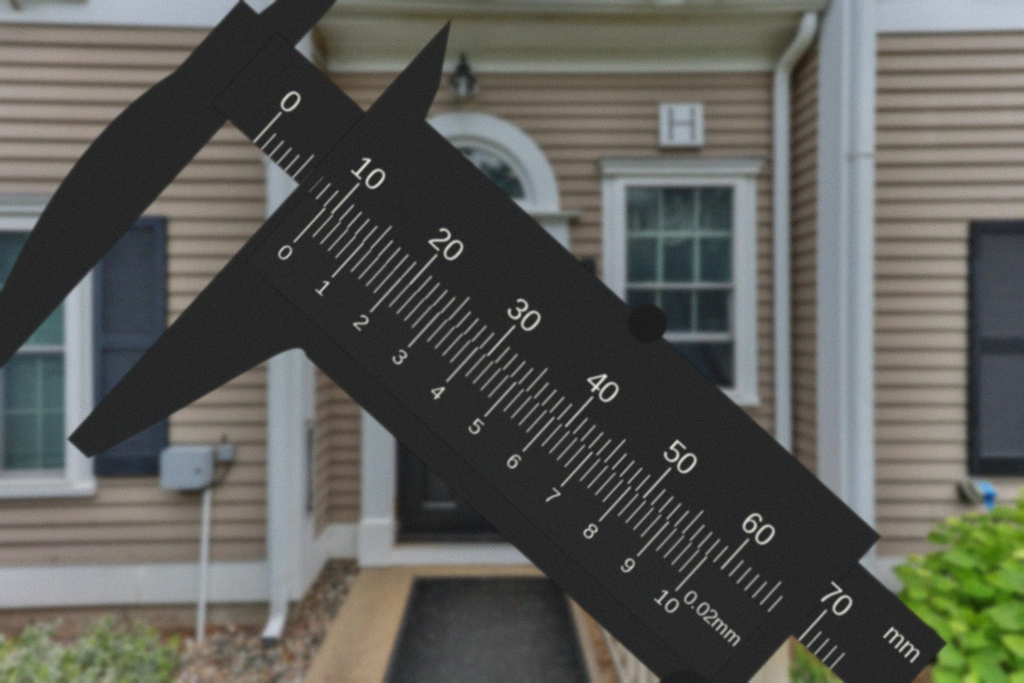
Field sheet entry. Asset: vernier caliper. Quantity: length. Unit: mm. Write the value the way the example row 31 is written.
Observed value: 9.2
